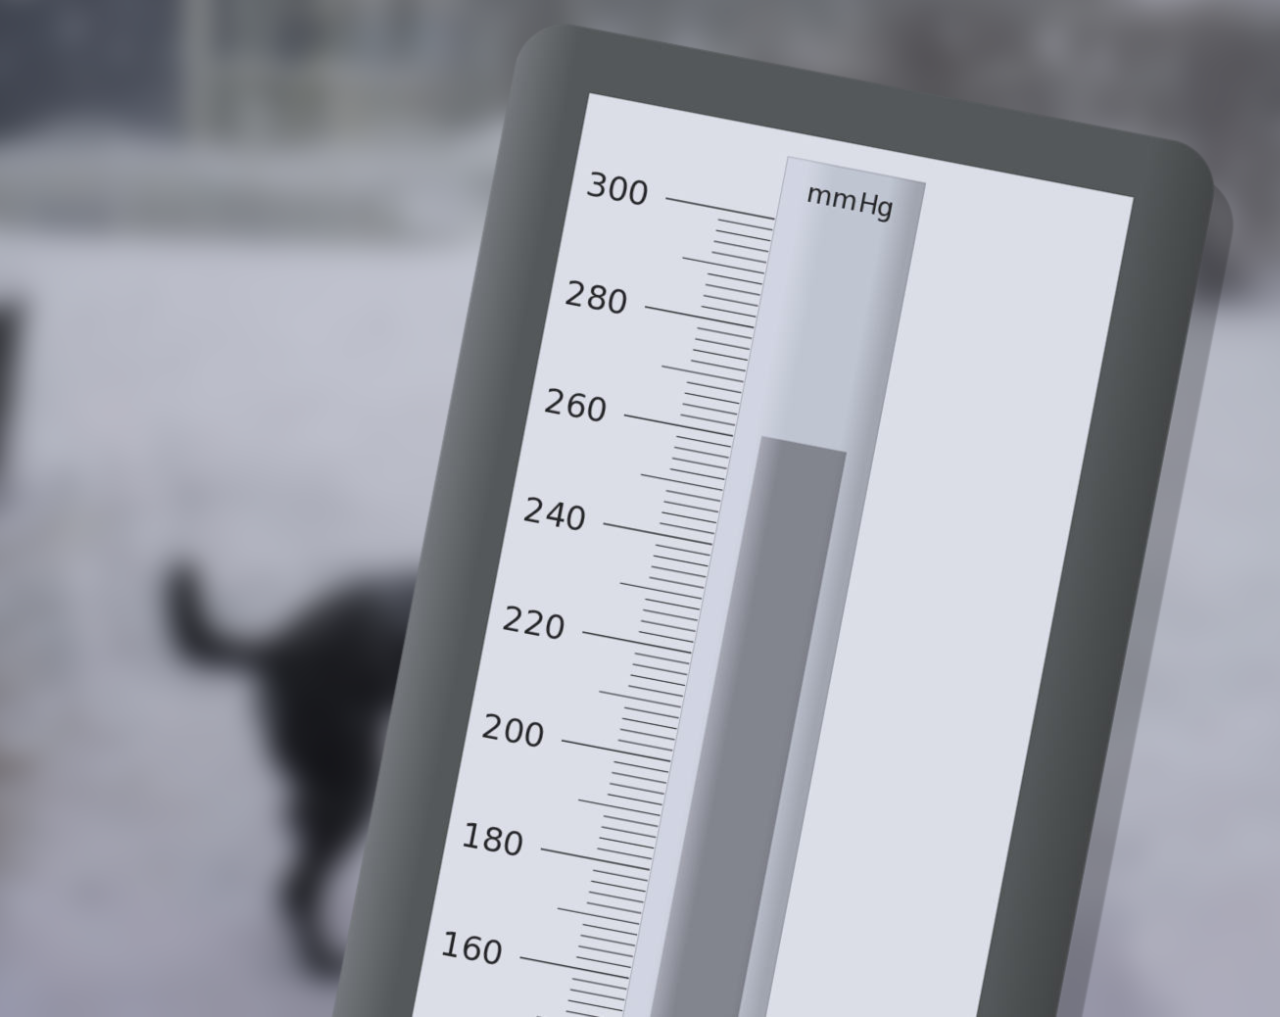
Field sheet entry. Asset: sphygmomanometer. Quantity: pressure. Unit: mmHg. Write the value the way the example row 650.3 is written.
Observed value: 261
